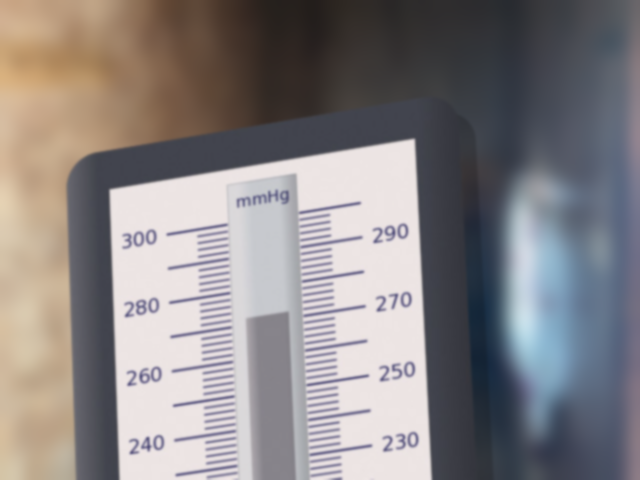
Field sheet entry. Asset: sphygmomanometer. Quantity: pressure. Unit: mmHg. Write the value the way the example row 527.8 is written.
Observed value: 272
